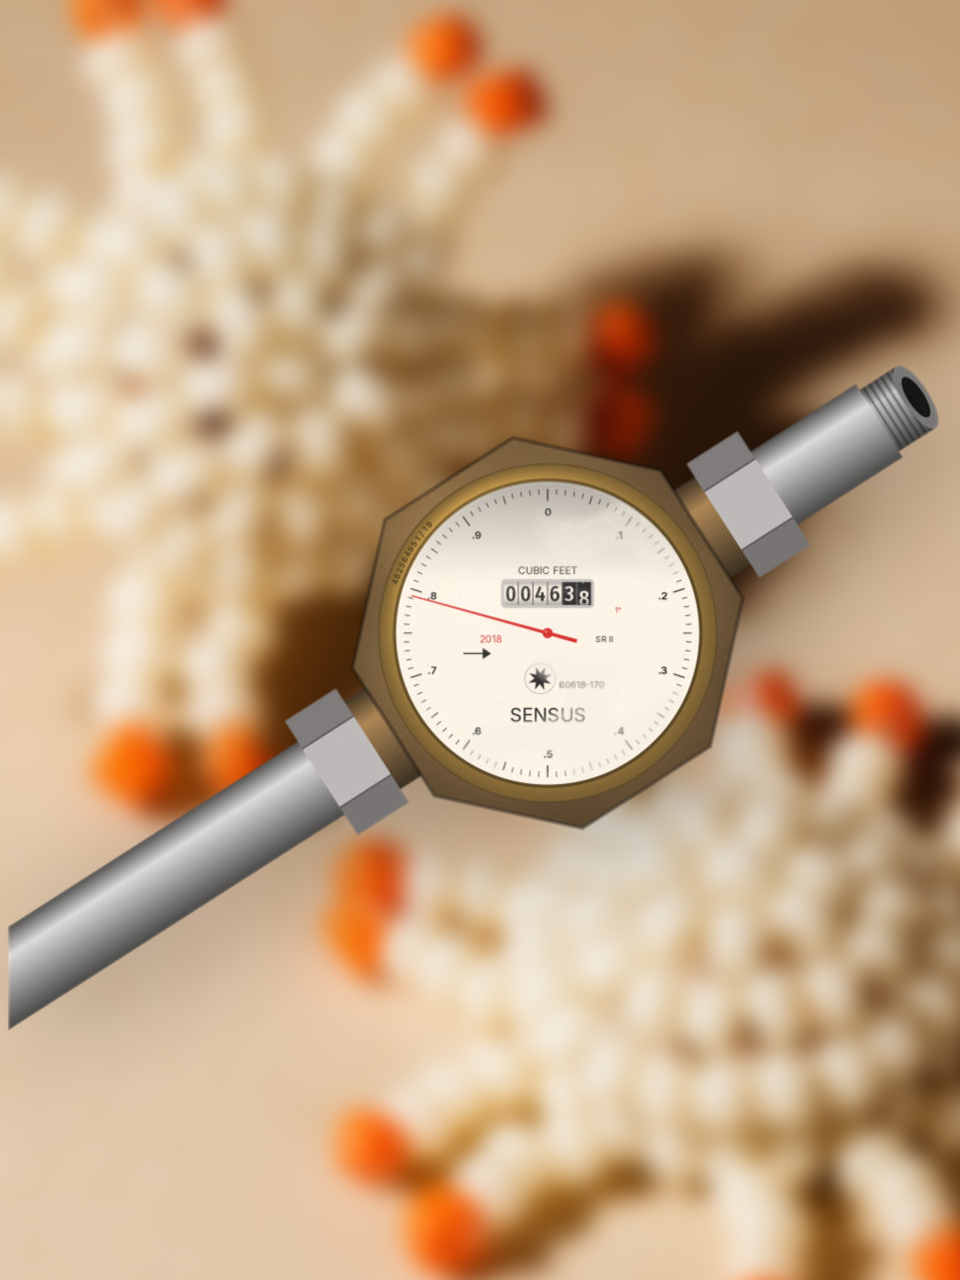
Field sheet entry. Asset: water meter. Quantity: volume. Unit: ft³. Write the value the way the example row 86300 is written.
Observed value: 4637.79
